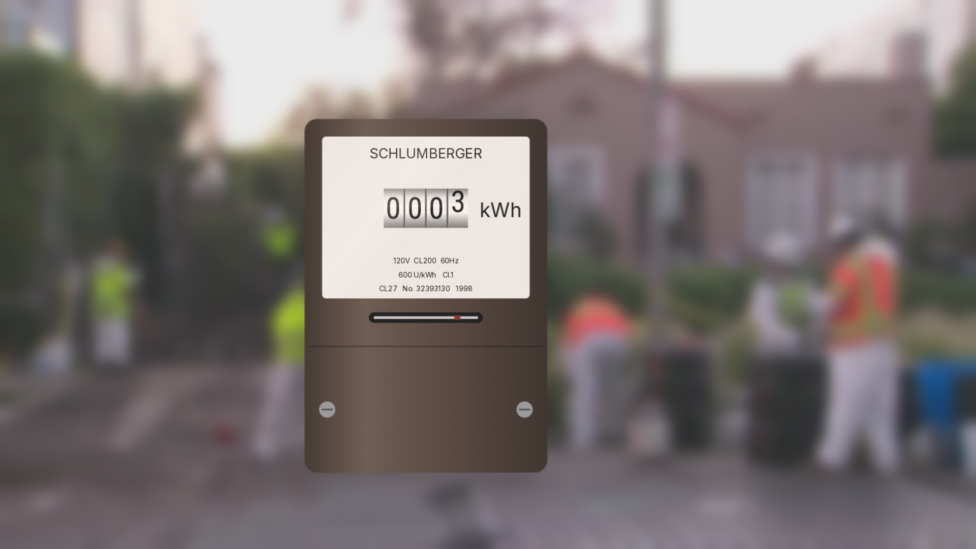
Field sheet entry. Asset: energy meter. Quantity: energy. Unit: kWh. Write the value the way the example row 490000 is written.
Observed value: 3
